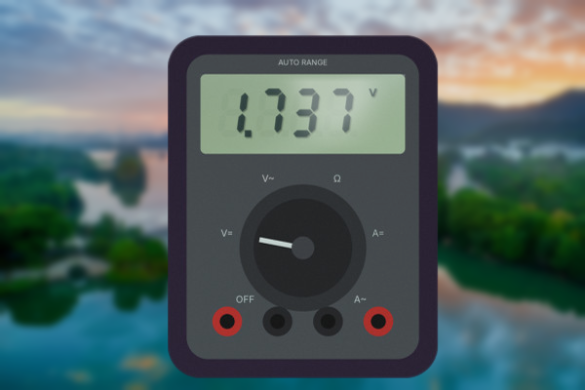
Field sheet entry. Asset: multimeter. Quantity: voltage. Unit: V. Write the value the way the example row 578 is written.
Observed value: 1.737
